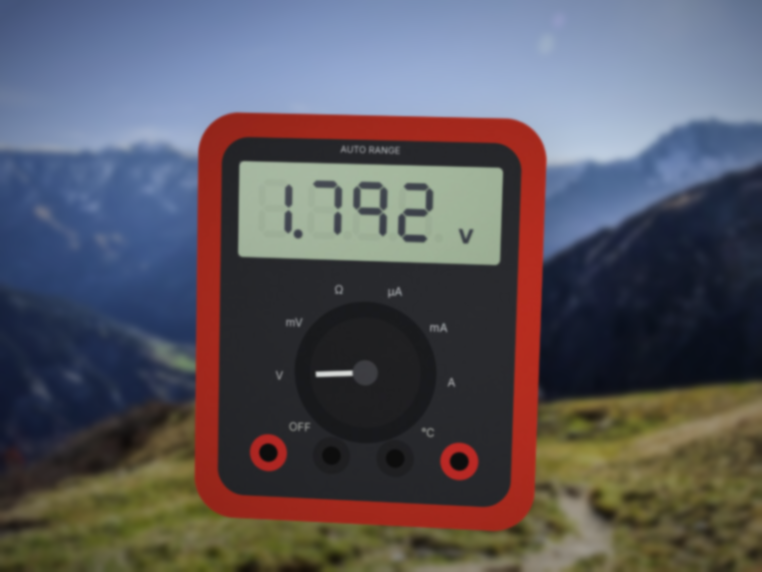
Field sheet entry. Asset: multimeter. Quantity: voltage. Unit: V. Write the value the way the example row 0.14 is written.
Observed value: 1.792
